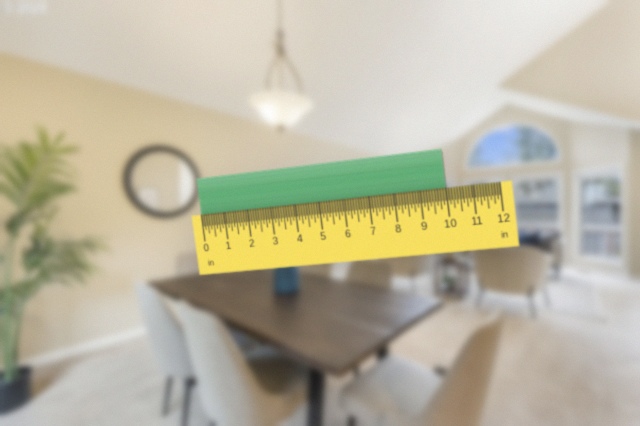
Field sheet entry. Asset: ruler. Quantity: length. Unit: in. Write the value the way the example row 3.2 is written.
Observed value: 10
